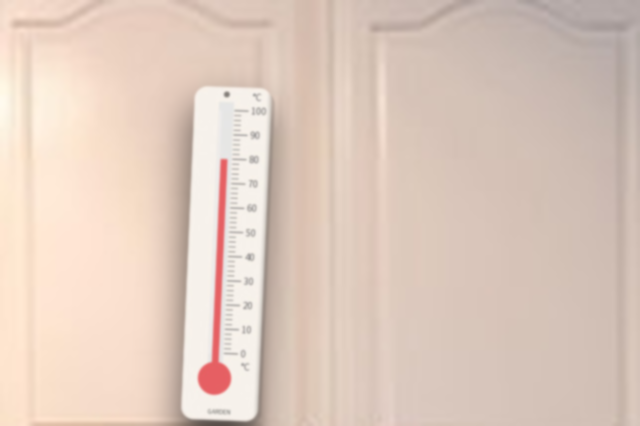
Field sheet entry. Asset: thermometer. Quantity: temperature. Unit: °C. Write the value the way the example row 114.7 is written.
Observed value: 80
